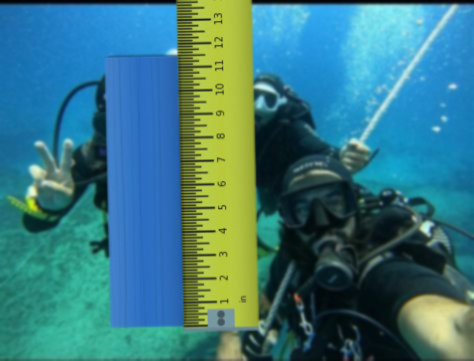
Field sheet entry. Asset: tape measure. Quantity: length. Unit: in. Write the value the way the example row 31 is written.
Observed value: 11.5
